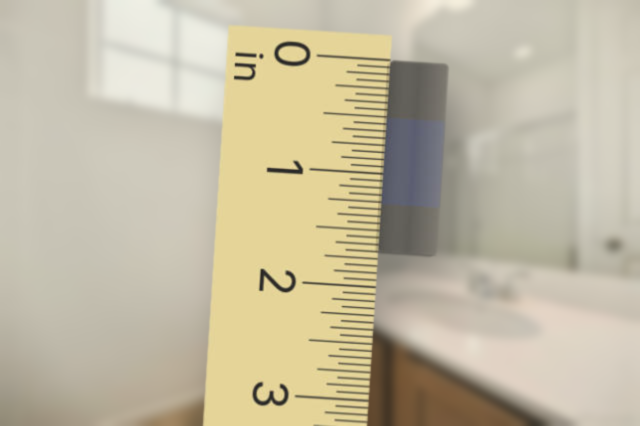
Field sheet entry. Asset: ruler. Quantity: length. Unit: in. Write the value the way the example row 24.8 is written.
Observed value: 1.6875
